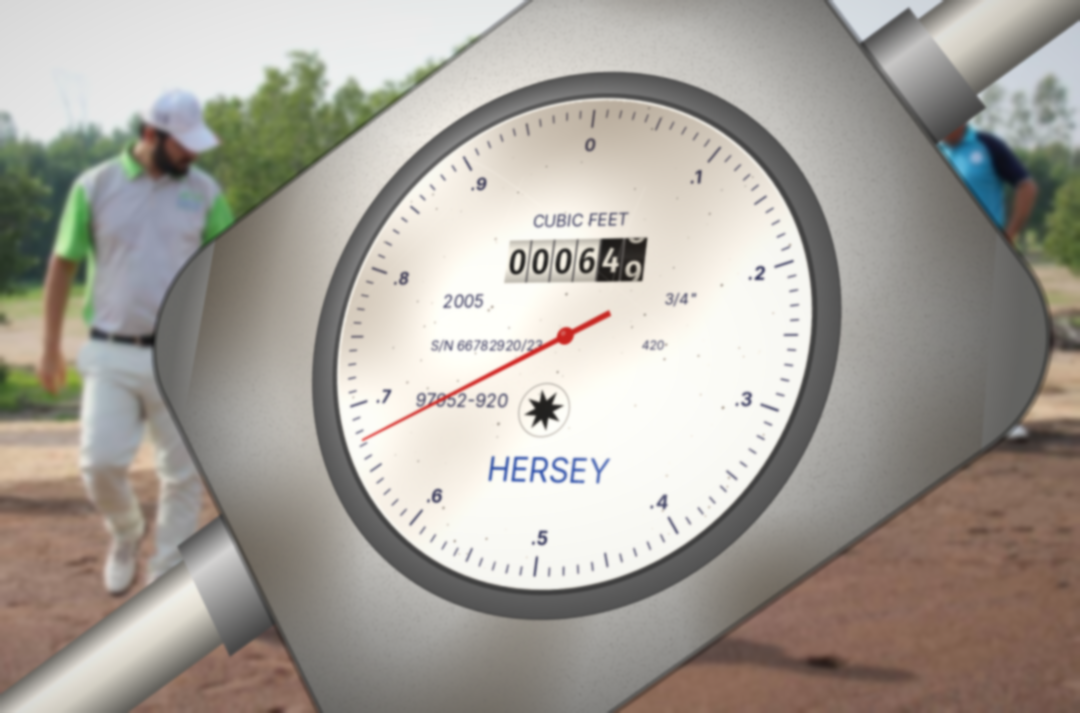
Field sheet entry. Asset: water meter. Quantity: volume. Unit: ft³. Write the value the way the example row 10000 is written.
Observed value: 648.67
